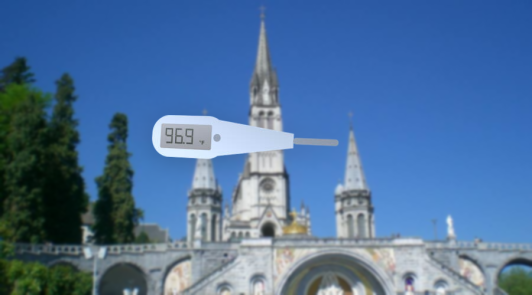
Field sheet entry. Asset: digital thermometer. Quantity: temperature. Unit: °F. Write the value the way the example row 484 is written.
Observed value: 96.9
